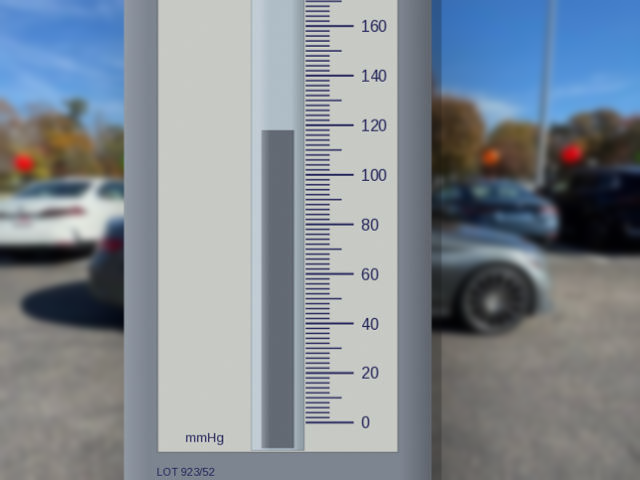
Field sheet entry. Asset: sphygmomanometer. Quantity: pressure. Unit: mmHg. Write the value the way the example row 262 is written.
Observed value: 118
